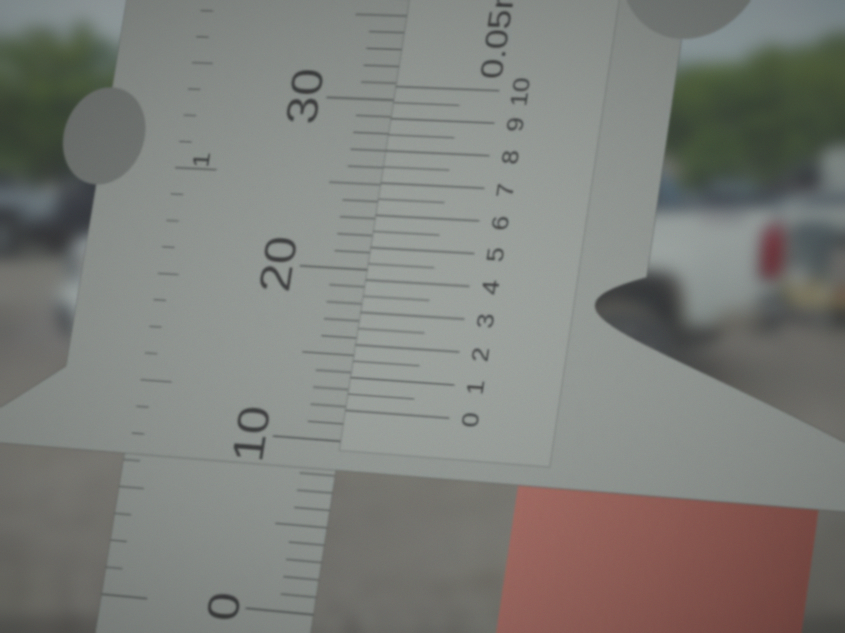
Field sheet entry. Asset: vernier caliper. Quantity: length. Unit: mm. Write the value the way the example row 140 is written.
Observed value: 11.8
